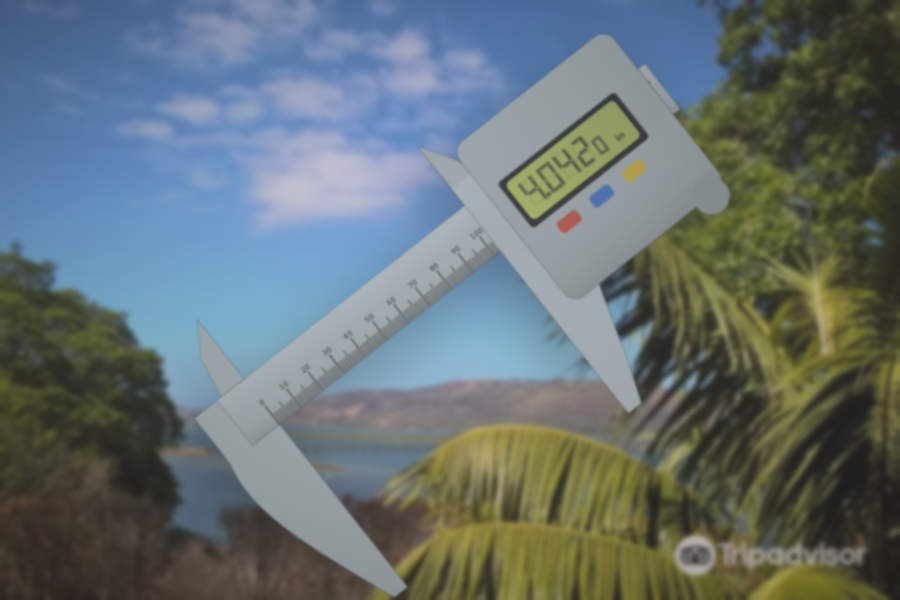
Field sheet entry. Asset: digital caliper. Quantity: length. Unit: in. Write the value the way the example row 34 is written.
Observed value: 4.0420
